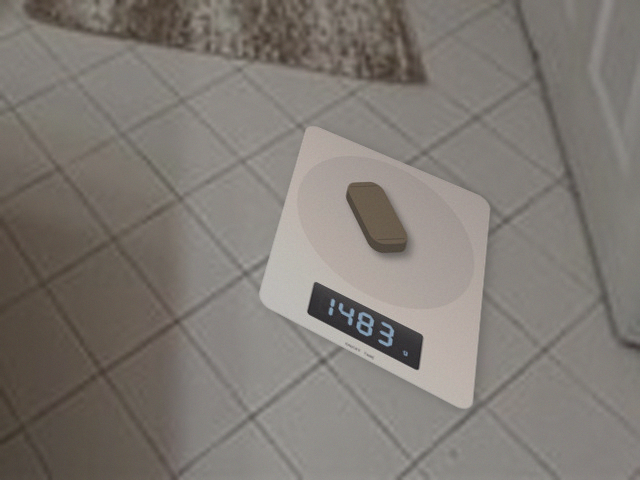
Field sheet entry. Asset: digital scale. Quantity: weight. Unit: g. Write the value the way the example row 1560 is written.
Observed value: 1483
